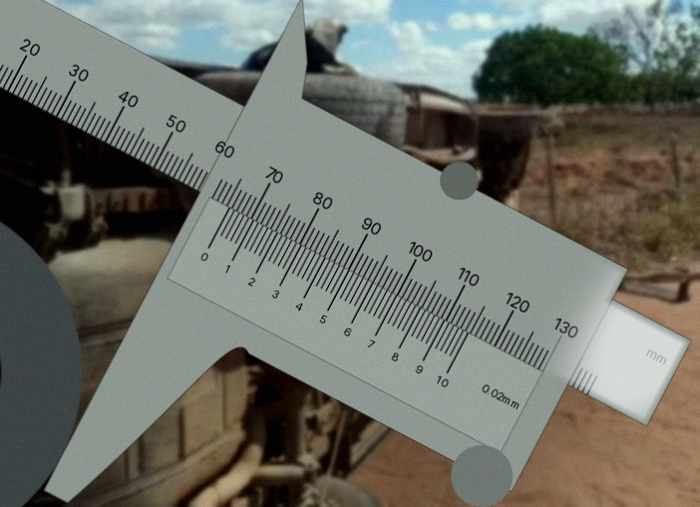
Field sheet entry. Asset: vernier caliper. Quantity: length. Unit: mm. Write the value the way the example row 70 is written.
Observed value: 65.6
